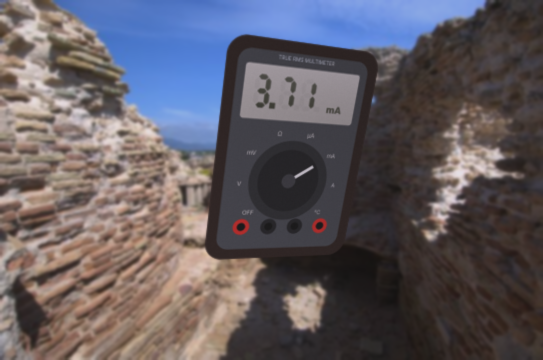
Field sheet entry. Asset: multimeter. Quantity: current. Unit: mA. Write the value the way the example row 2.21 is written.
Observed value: 3.71
